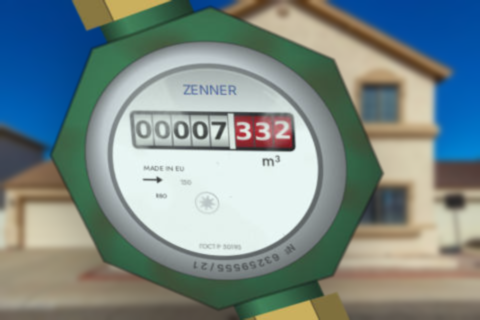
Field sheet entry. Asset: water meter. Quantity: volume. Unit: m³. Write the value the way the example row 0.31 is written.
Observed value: 7.332
